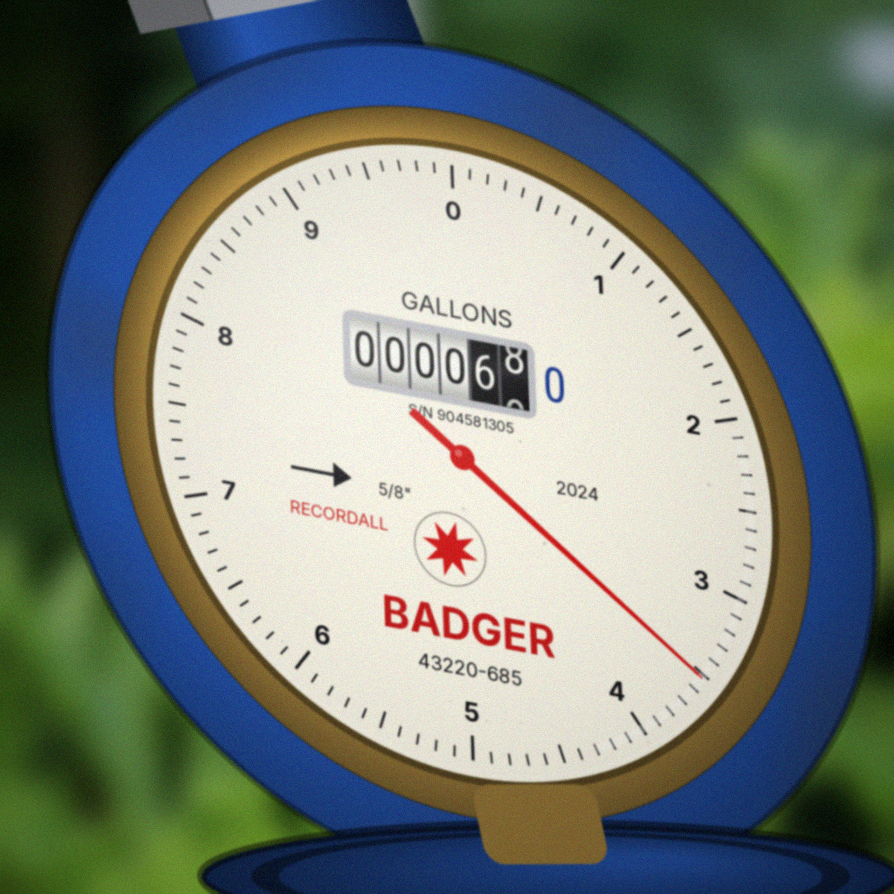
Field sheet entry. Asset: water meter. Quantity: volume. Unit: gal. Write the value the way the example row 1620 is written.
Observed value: 683.5
